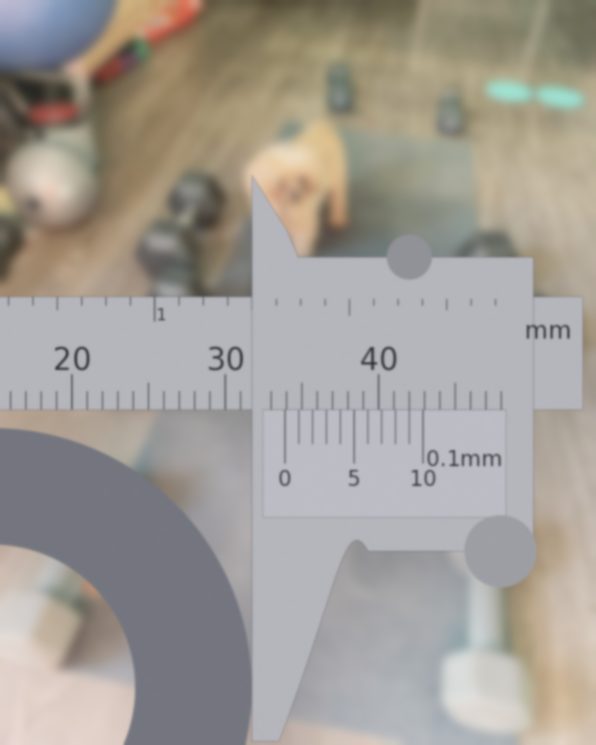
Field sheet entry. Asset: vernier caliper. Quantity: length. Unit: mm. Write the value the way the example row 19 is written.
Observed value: 33.9
